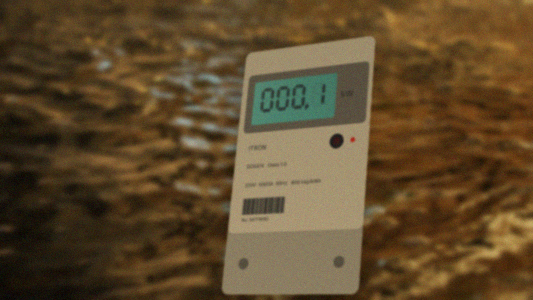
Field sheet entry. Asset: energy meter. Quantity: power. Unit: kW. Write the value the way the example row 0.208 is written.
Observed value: 0.1
